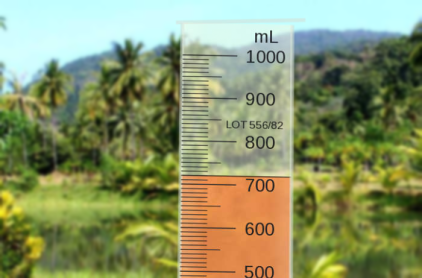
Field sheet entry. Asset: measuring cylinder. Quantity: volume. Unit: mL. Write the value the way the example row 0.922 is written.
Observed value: 720
